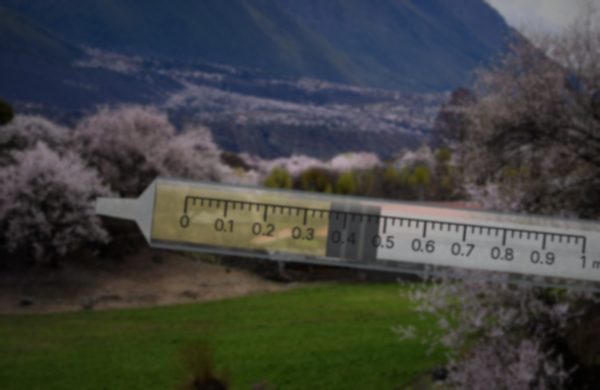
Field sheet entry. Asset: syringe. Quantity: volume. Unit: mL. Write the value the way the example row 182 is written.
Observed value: 0.36
